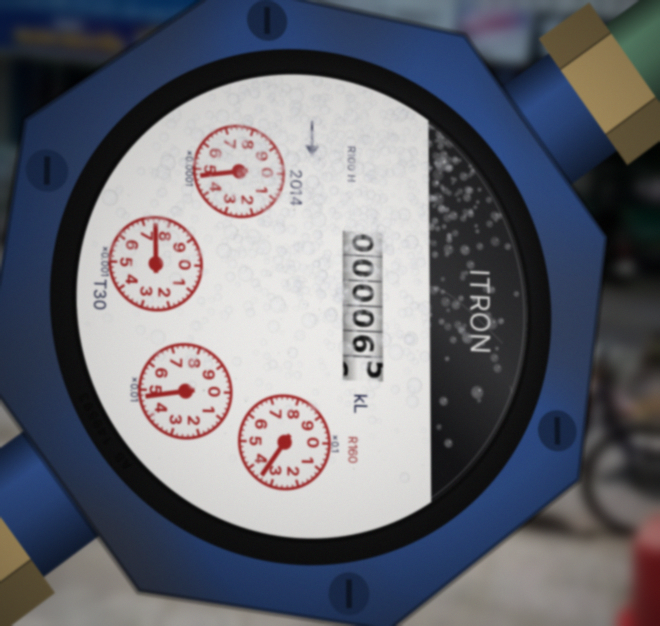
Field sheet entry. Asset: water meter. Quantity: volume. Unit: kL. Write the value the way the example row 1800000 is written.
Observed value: 65.3474
